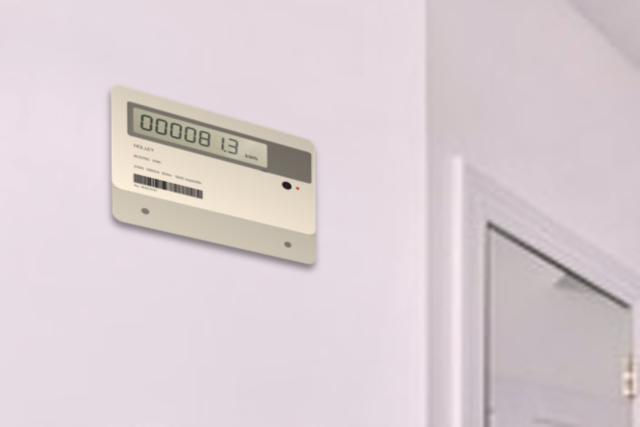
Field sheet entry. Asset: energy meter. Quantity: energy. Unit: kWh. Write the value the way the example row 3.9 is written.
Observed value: 81.3
